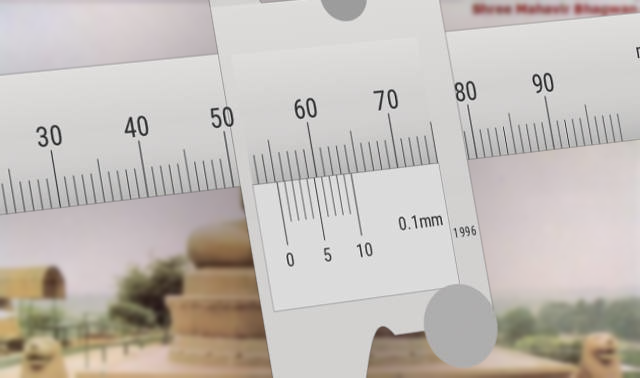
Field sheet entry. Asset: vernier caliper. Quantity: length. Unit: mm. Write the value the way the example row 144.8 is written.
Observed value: 55.2
